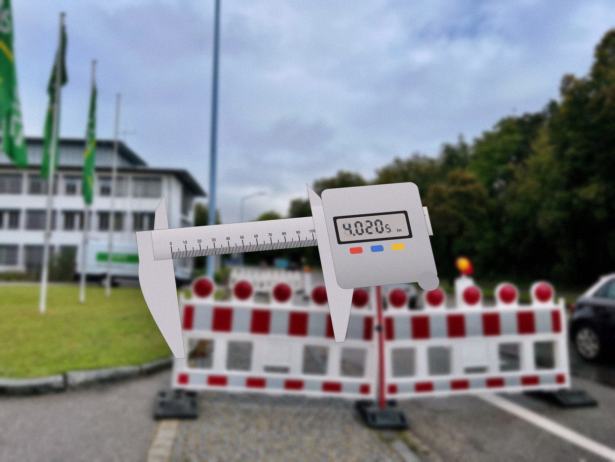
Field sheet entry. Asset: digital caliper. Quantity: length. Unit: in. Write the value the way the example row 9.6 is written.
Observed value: 4.0205
